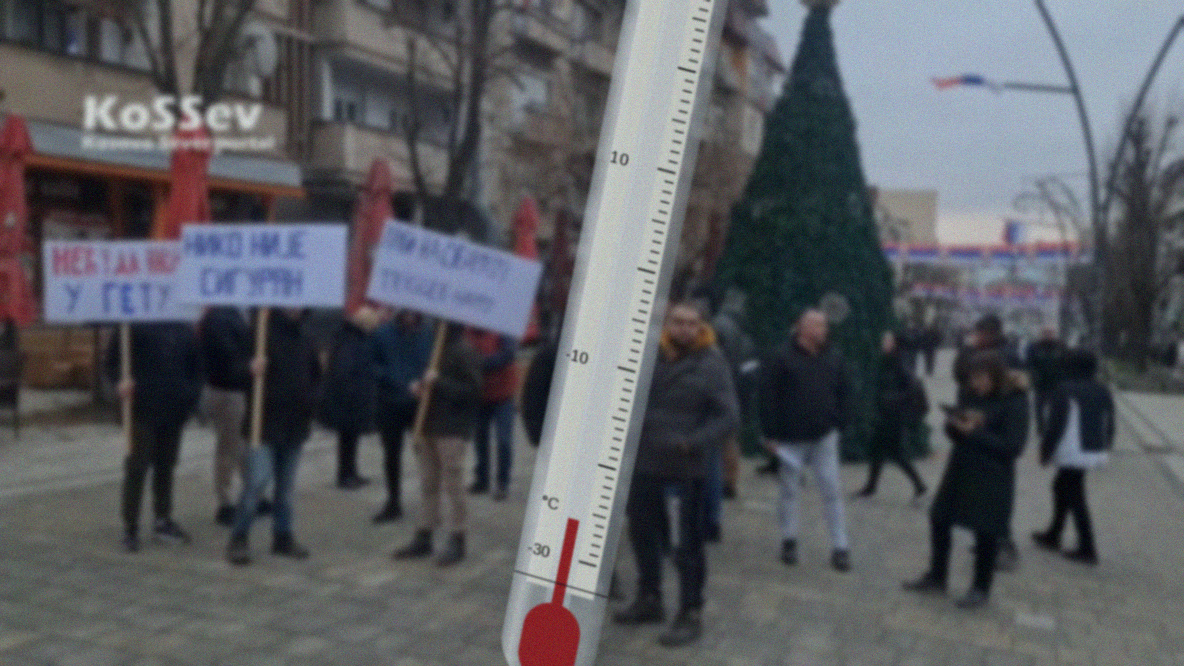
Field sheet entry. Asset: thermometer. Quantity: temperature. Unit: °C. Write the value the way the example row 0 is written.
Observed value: -26
